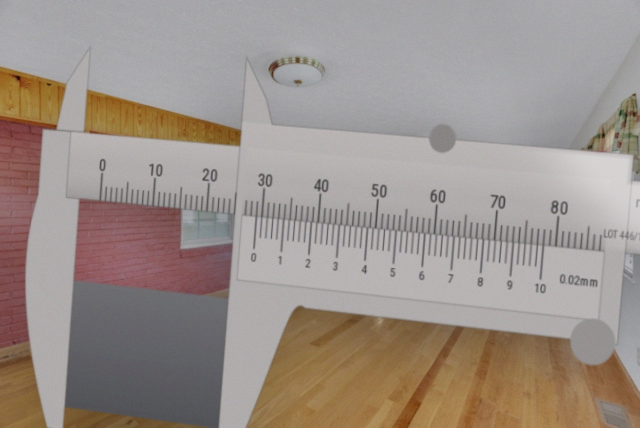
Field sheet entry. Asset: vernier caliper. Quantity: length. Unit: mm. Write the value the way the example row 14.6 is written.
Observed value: 29.0
